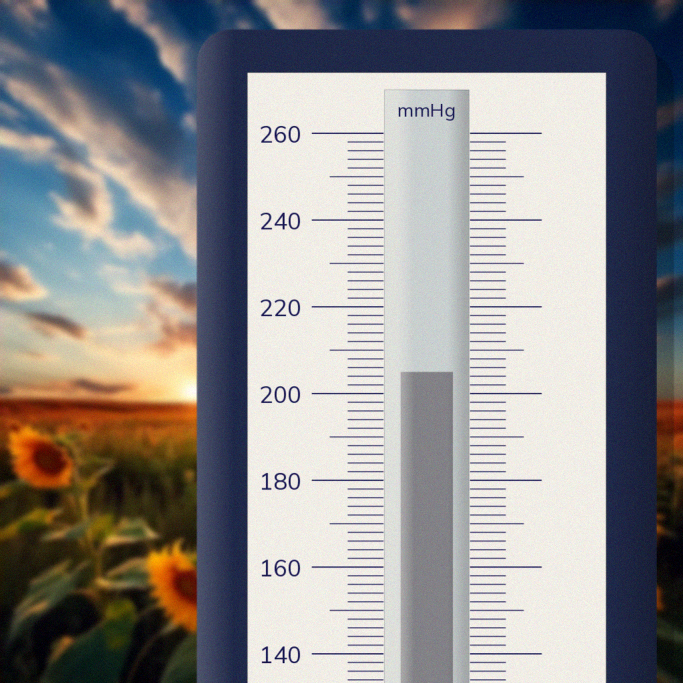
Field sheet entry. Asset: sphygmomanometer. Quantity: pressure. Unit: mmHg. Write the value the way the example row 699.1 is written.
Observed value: 205
